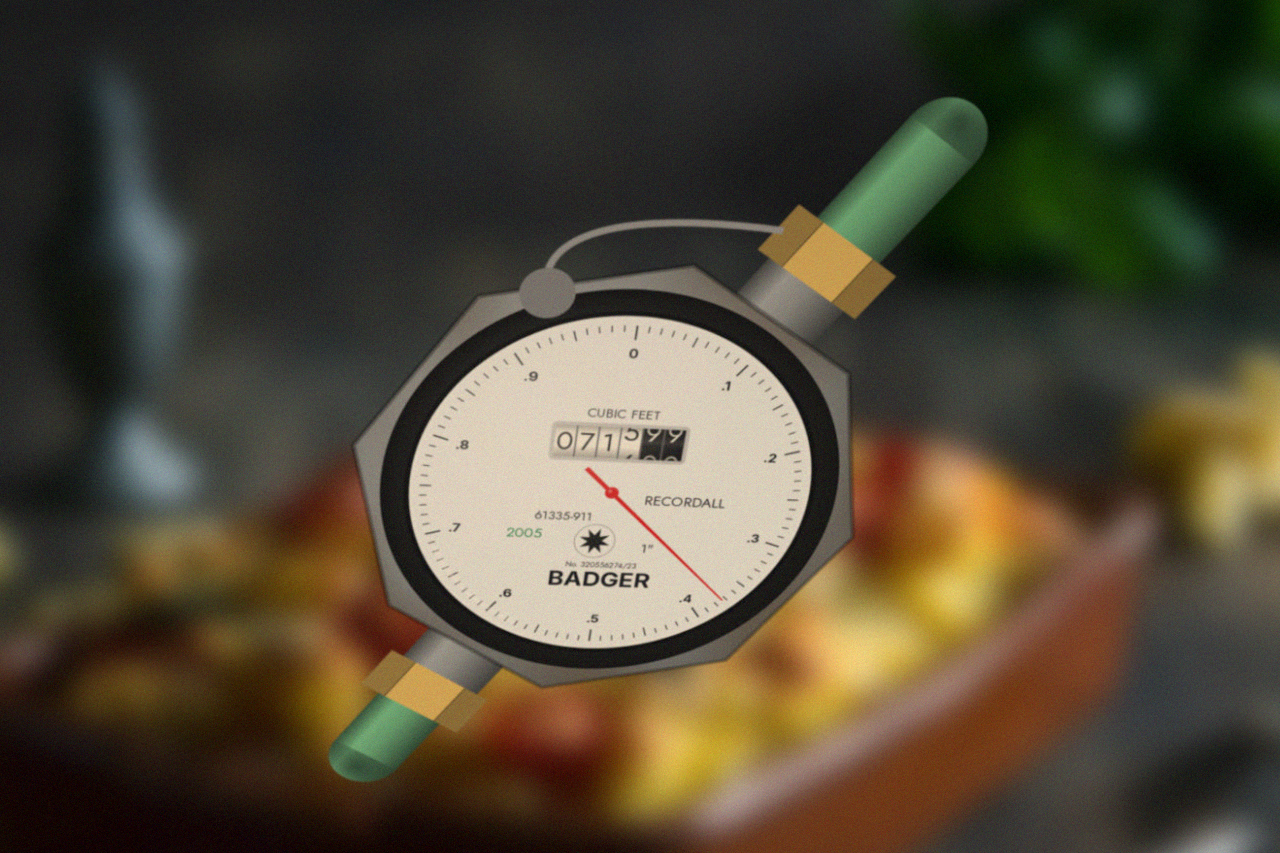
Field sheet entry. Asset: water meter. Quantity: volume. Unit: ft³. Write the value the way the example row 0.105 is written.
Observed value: 71599.37
